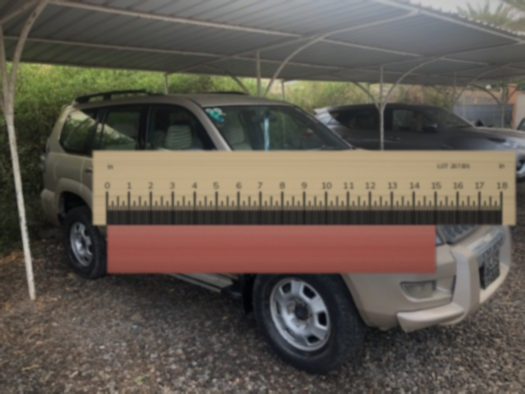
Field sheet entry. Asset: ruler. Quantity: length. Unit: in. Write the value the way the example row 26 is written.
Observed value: 15
